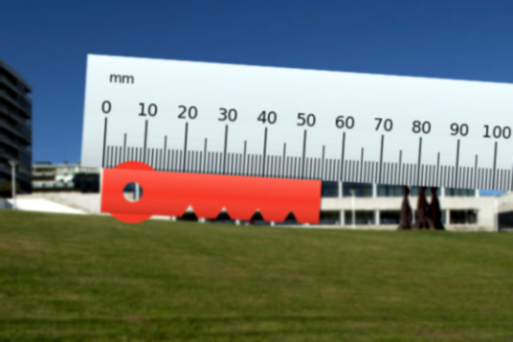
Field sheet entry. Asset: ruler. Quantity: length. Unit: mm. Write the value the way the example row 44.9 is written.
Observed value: 55
